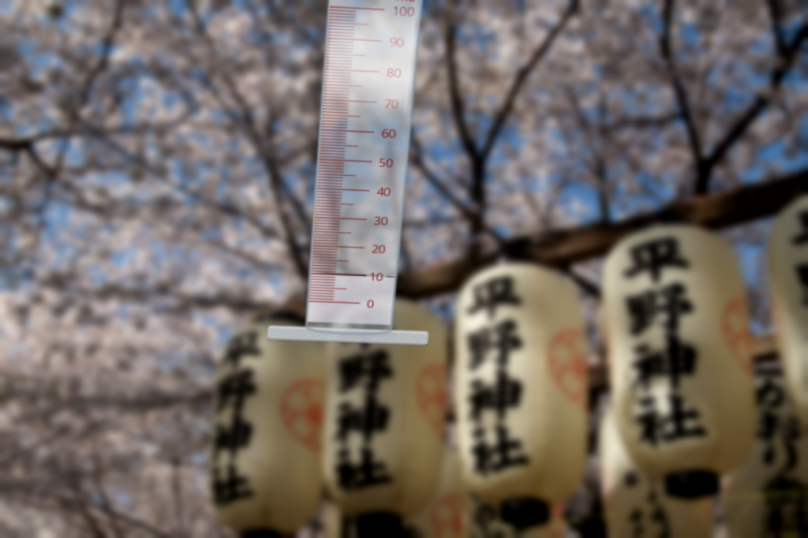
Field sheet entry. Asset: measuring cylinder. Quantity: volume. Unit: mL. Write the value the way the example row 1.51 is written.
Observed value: 10
